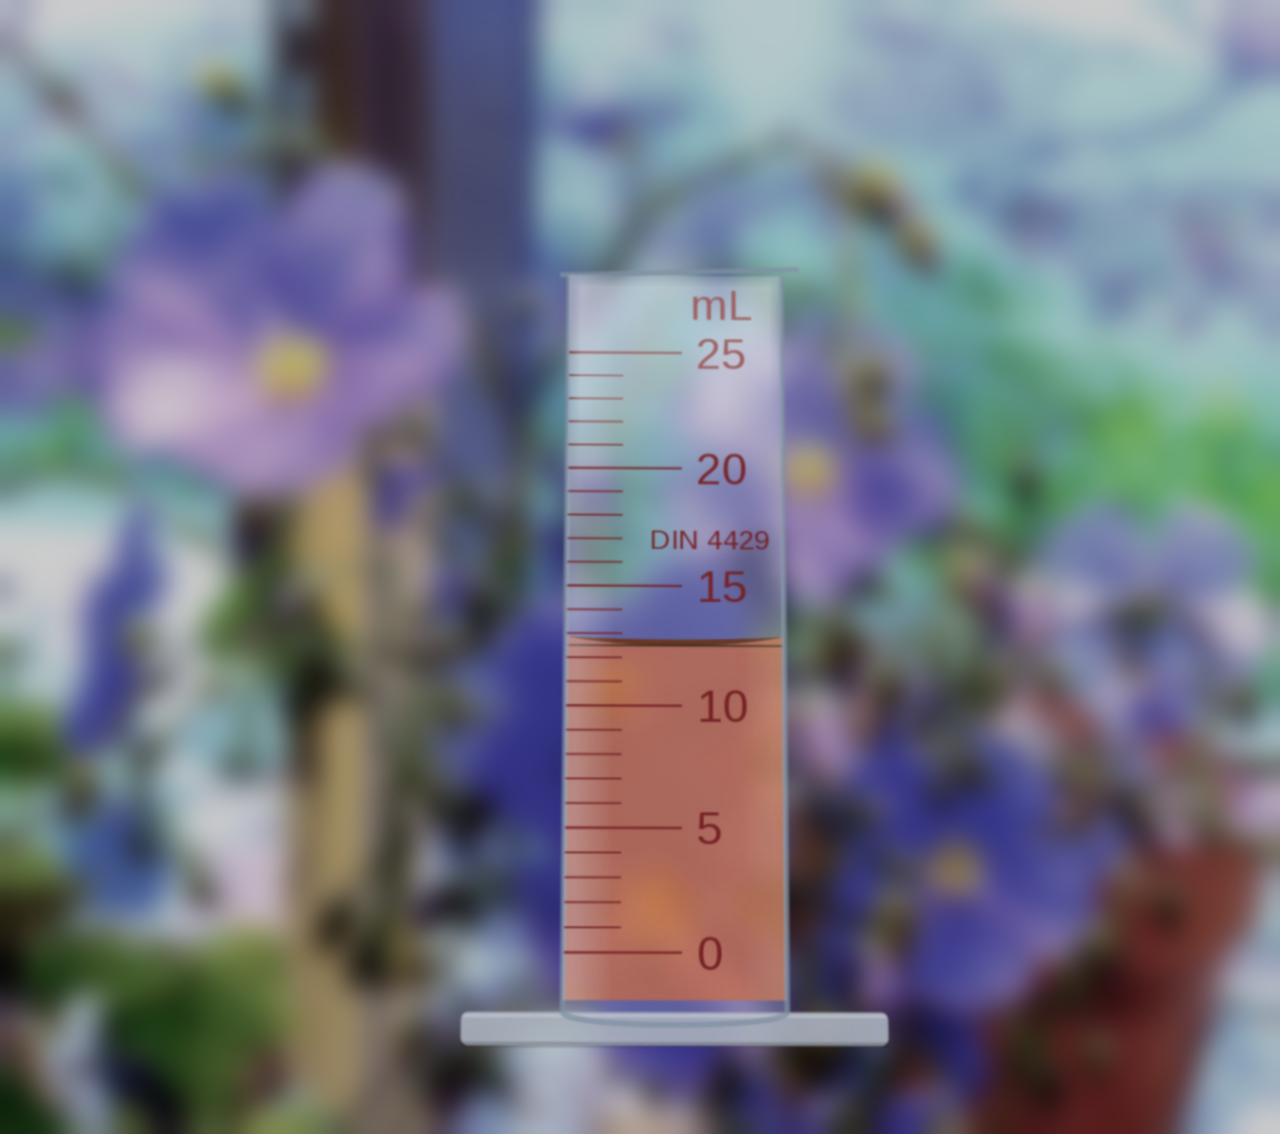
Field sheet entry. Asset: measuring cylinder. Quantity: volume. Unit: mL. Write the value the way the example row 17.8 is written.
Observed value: 12.5
